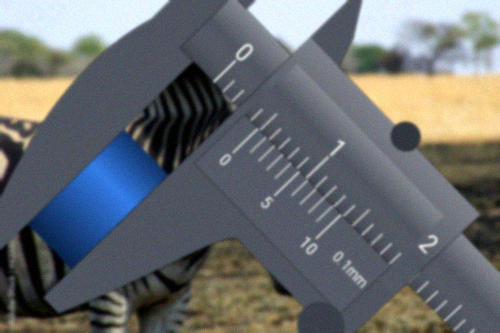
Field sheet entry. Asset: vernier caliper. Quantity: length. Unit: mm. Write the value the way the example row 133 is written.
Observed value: 4.8
